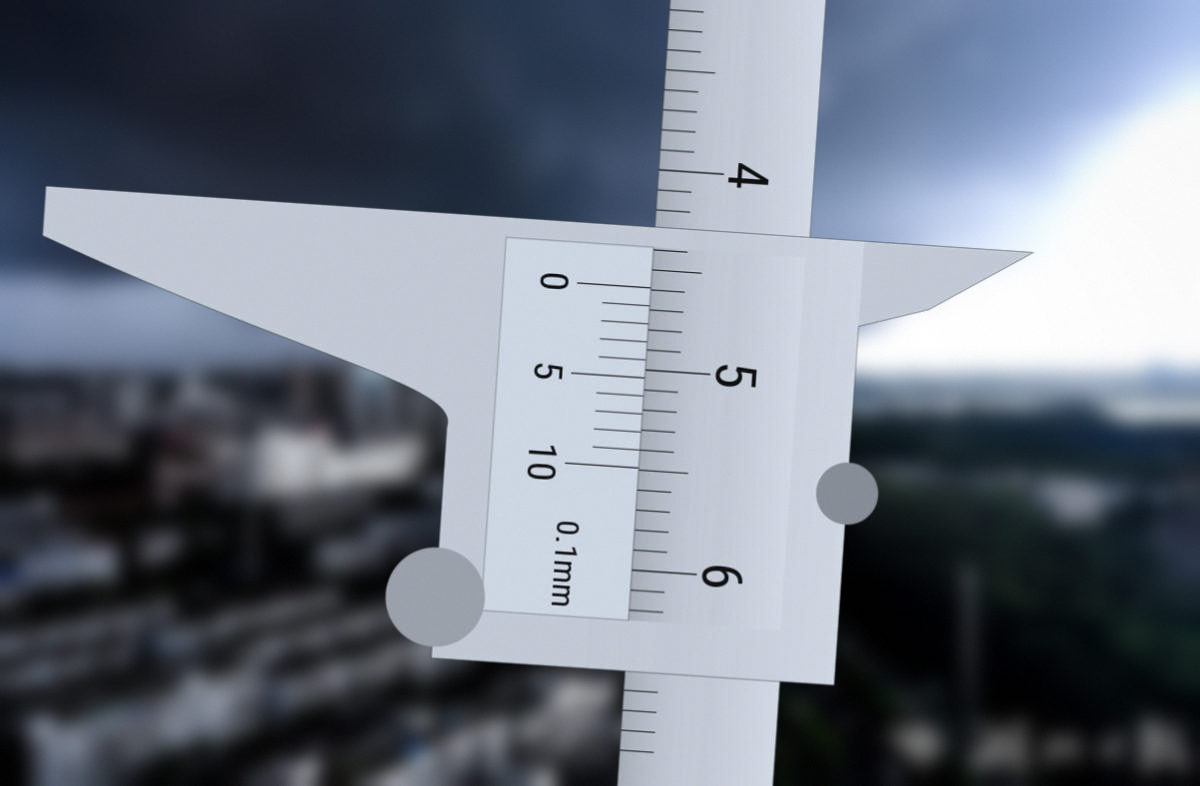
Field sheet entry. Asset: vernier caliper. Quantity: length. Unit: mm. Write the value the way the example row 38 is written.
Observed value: 45.9
